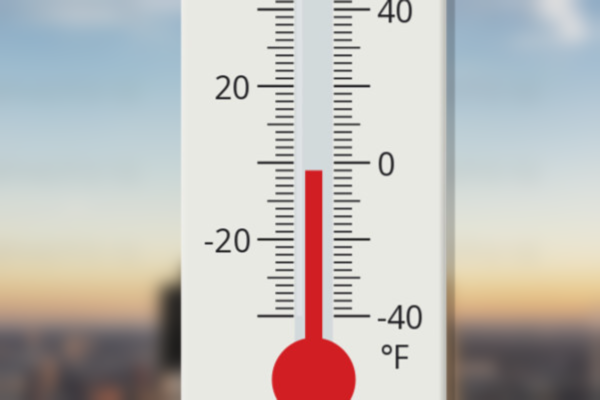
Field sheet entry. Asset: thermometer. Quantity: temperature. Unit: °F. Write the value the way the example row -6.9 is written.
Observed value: -2
